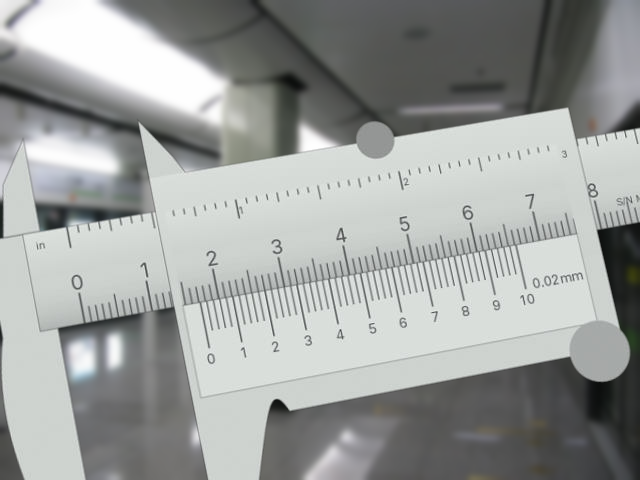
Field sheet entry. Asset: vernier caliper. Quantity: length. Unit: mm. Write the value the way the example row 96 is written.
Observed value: 17.2
